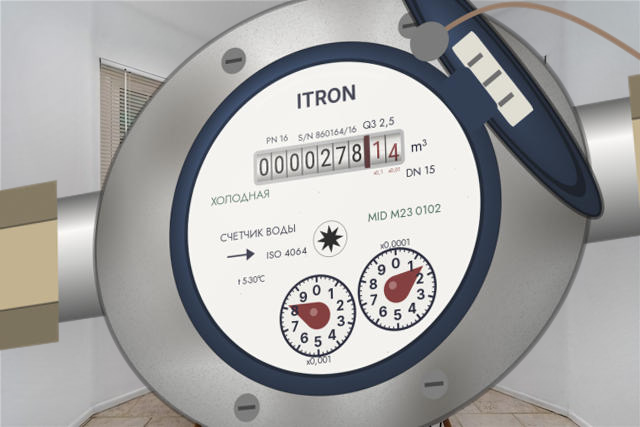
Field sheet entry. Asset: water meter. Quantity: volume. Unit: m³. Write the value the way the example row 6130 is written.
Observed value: 278.1381
